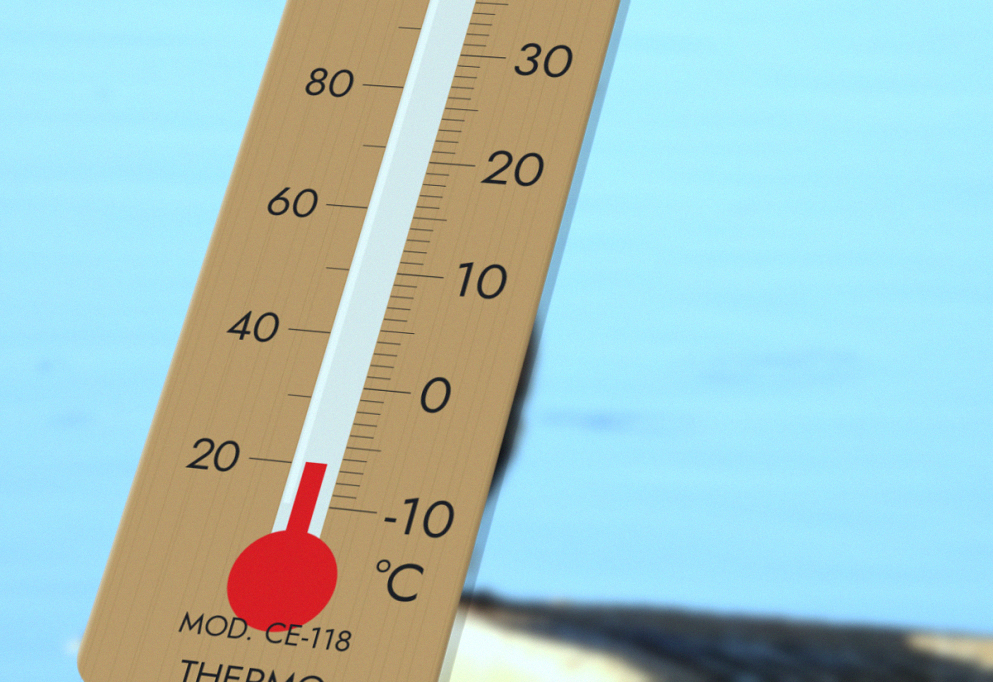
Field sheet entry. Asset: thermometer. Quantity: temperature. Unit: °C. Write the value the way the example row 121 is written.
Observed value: -6.5
